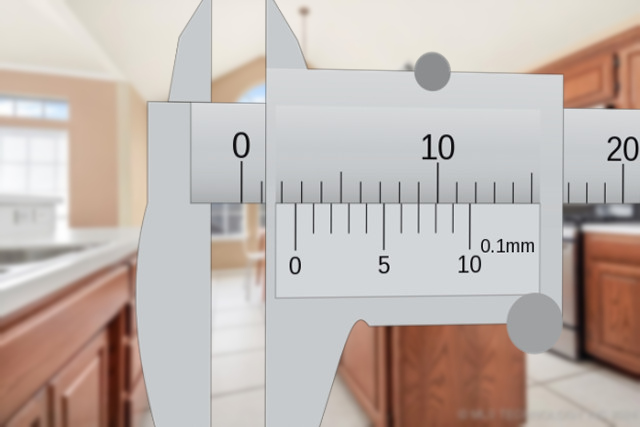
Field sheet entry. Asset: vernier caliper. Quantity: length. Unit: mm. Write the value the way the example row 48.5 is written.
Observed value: 2.7
